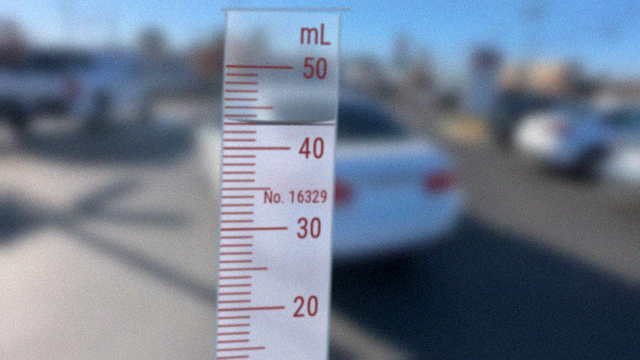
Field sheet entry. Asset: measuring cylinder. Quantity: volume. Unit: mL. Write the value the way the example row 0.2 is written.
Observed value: 43
